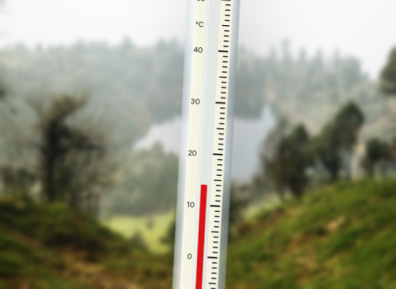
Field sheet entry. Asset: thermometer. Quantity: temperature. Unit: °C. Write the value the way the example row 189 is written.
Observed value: 14
